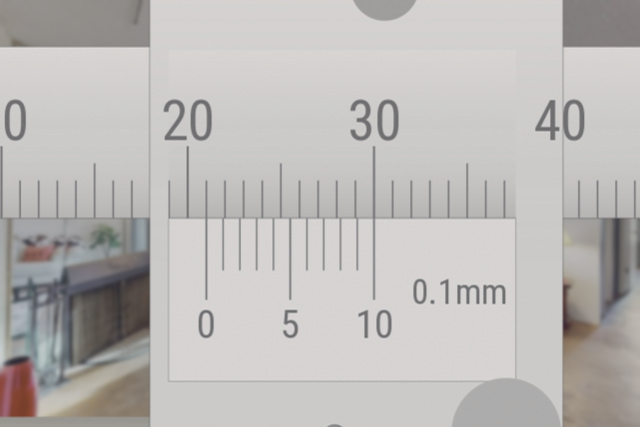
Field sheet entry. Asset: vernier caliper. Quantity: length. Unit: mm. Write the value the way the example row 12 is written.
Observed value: 21.0
